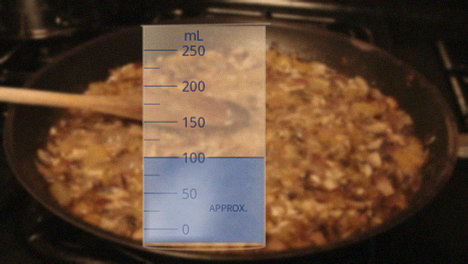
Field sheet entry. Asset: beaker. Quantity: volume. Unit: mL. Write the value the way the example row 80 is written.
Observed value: 100
